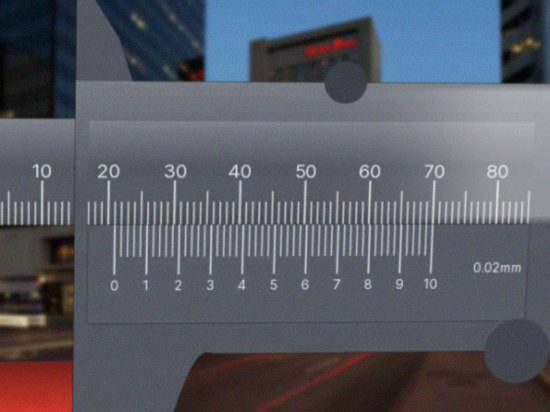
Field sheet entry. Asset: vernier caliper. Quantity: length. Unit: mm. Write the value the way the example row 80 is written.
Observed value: 21.0
